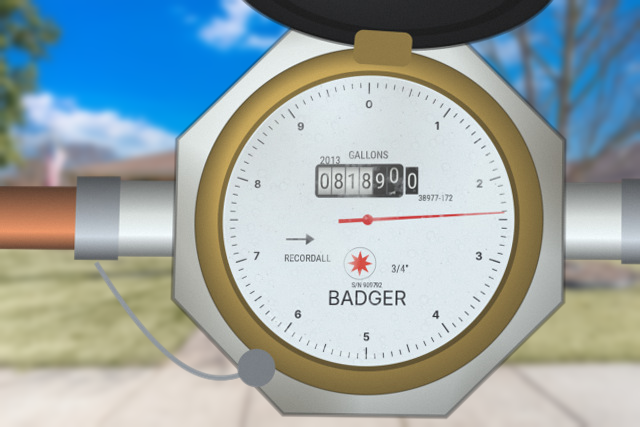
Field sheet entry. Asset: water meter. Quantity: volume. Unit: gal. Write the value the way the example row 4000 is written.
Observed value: 818902.4
